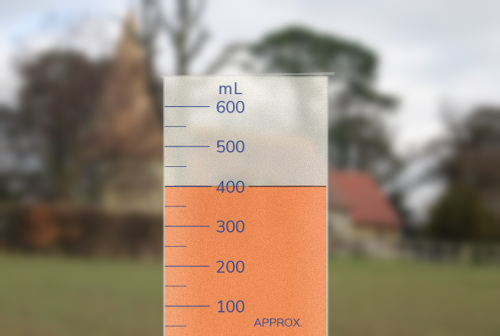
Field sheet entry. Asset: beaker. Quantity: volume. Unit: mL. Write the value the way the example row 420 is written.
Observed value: 400
